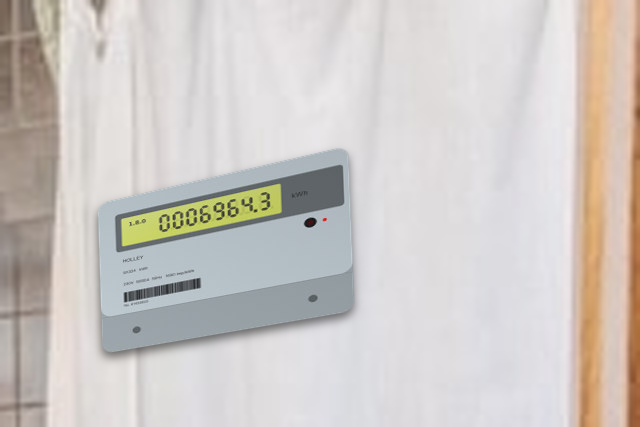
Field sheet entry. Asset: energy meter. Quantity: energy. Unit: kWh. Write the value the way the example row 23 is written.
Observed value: 6964.3
